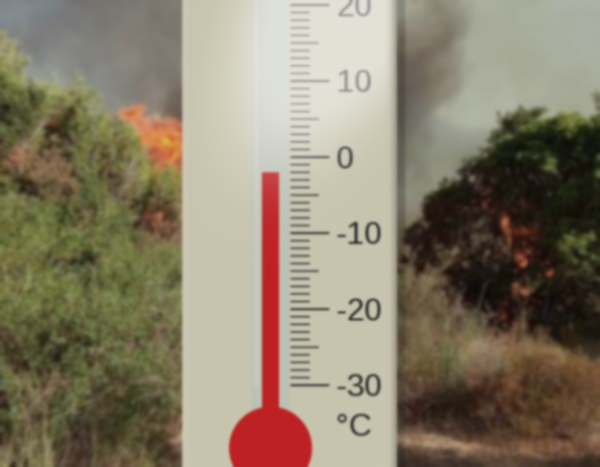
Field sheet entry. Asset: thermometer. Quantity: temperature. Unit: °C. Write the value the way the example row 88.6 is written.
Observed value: -2
